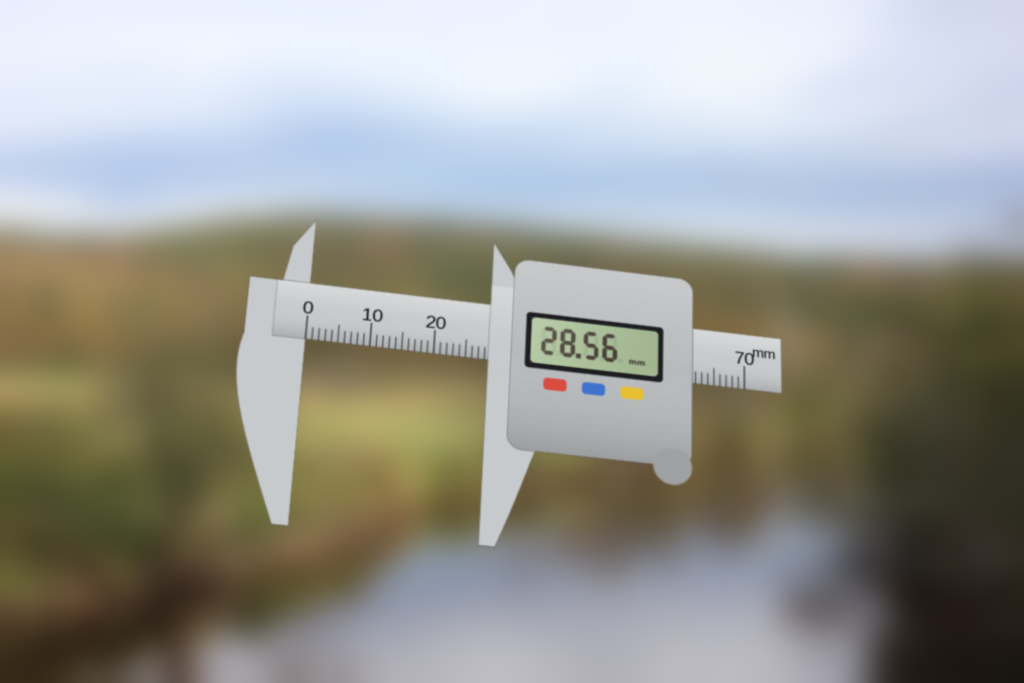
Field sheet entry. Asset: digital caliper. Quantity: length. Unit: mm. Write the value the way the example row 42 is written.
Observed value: 28.56
